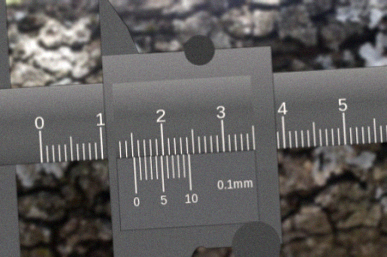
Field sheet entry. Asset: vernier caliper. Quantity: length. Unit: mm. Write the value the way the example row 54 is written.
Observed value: 15.2
